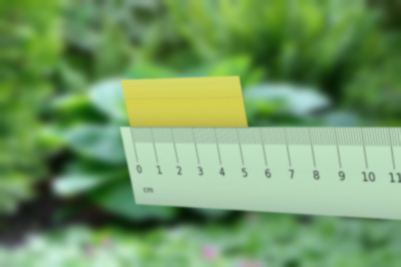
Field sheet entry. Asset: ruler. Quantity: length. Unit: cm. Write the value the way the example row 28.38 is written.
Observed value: 5.5
